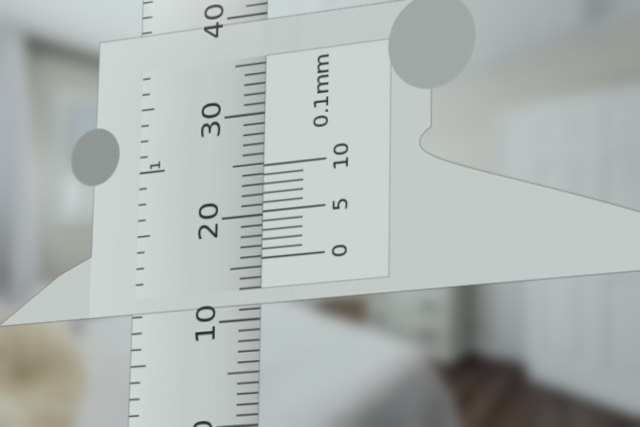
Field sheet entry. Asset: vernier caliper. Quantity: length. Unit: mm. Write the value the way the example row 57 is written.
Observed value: 15.8
